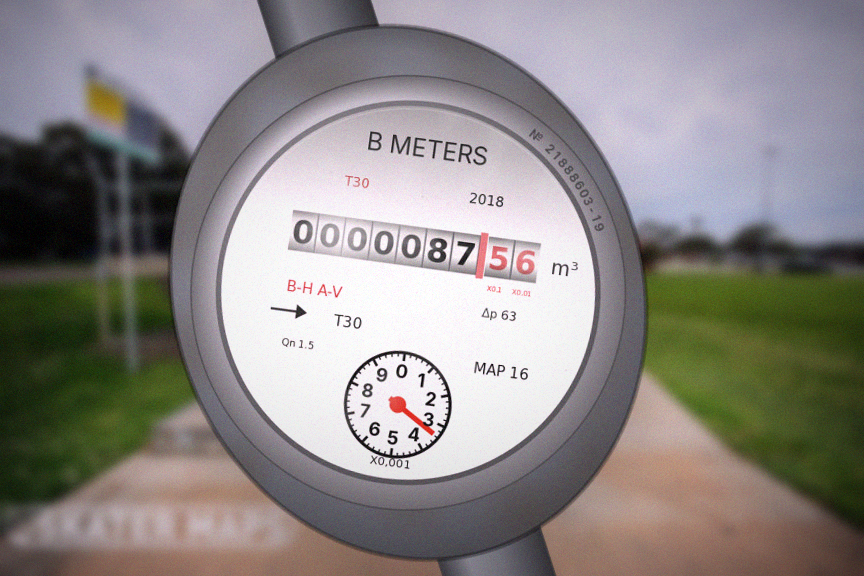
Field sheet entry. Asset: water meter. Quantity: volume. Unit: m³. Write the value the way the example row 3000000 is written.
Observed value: 87.563
